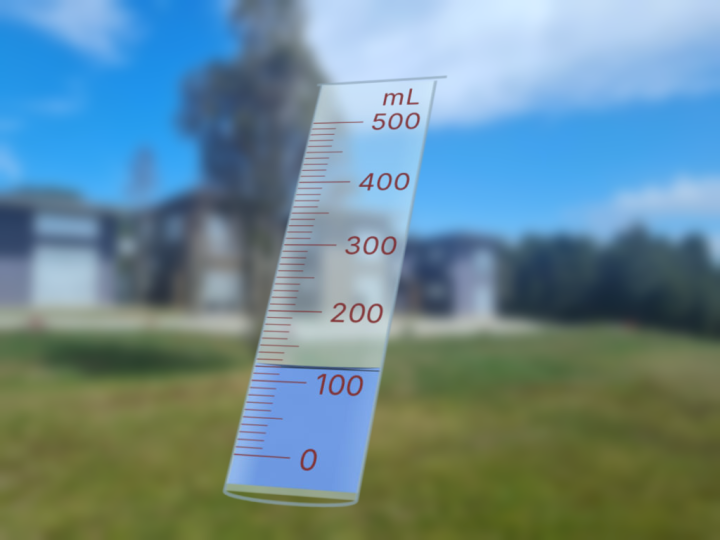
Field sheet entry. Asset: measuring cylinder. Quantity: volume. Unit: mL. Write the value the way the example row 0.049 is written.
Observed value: 120
